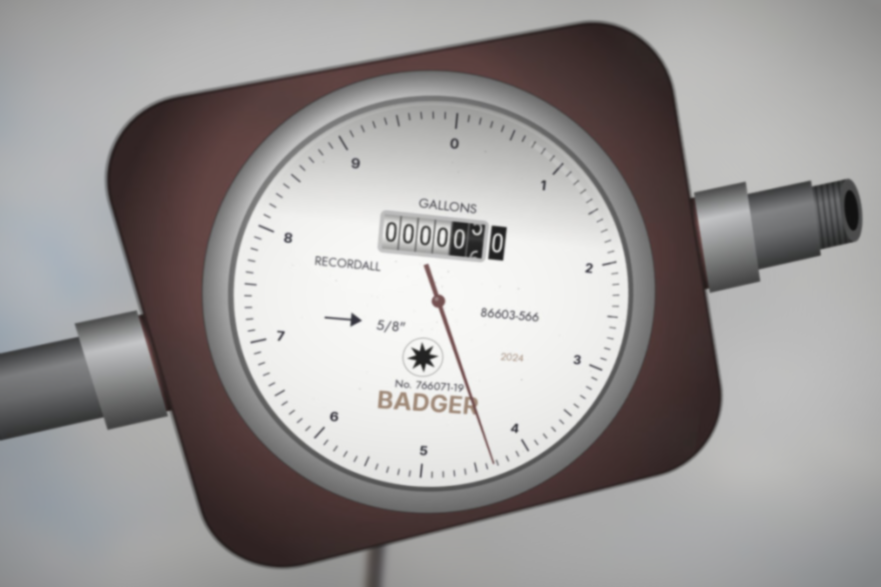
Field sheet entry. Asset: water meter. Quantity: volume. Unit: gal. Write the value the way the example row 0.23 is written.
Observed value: 54.3
